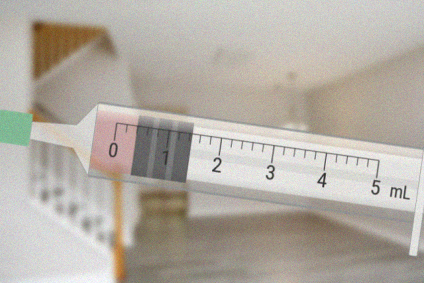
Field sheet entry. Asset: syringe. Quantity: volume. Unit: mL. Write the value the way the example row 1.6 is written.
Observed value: 0.4
